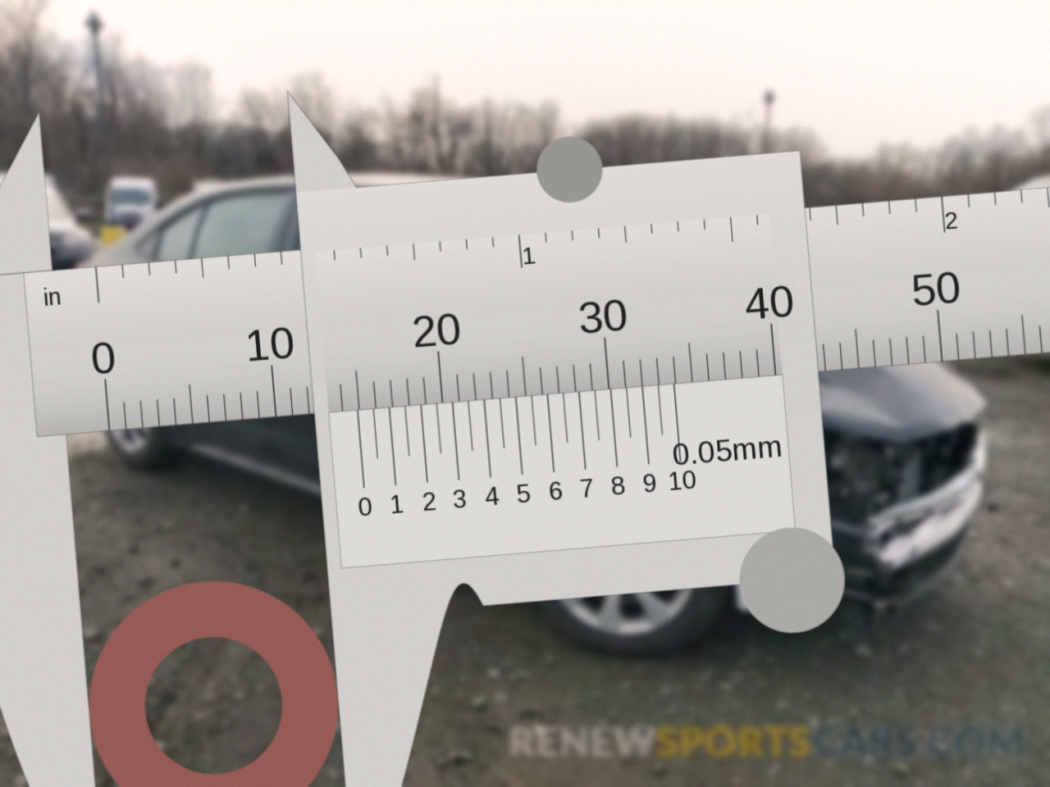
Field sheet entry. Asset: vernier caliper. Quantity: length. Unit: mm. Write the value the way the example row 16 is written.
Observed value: 14.9
